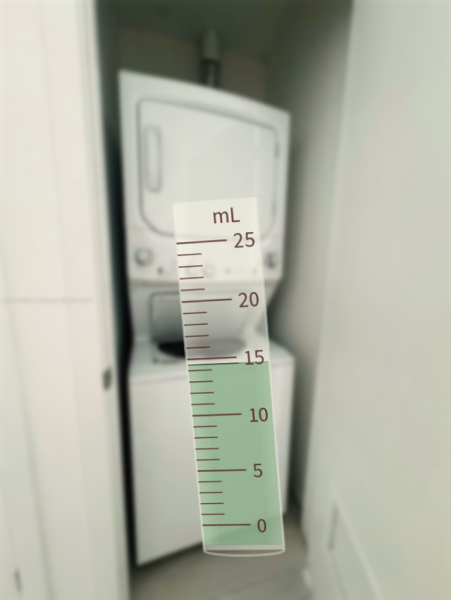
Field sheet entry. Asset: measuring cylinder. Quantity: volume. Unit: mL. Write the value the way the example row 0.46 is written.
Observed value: 14.5
